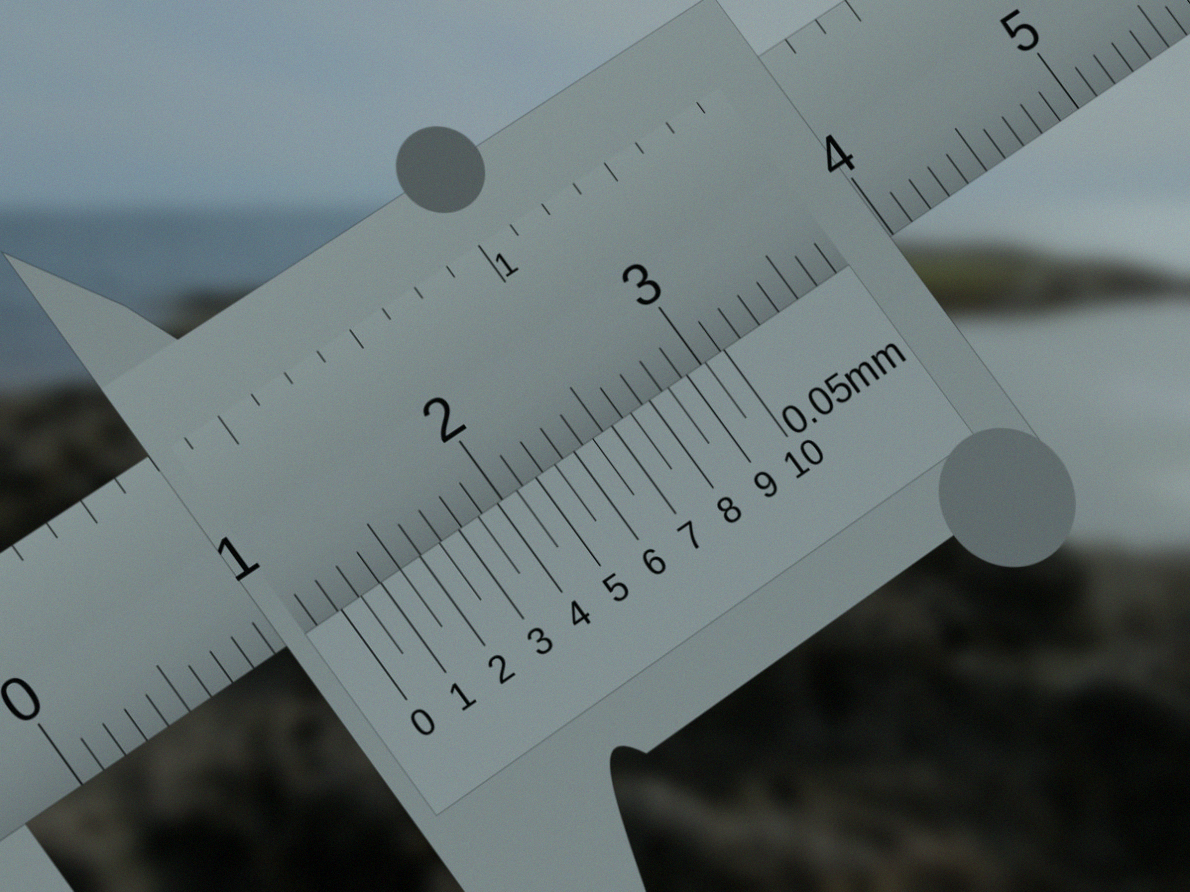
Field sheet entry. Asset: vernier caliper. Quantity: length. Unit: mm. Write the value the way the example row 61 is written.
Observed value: 12.15
